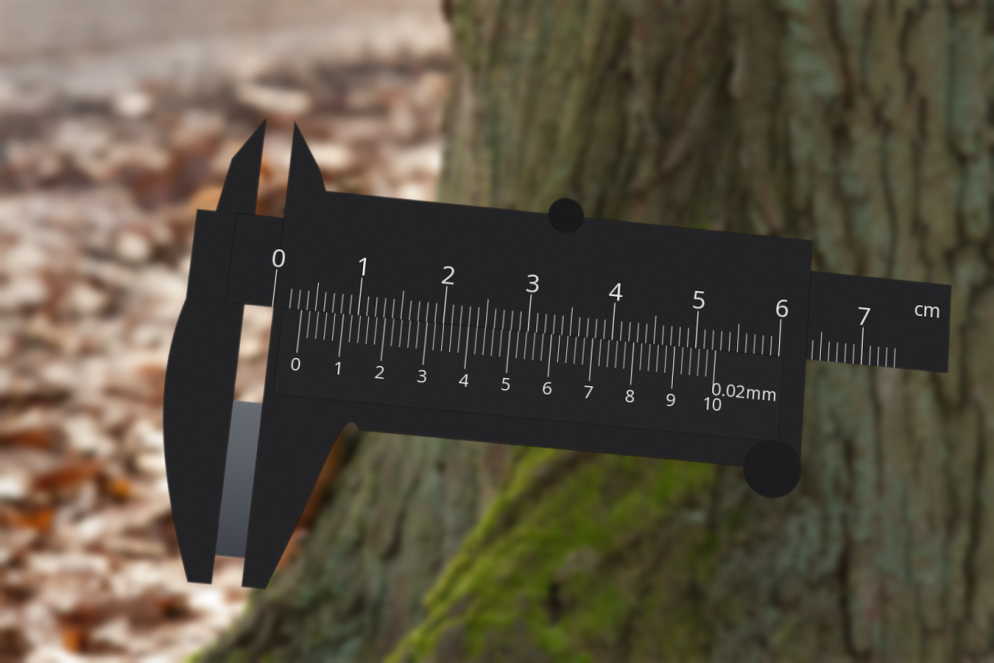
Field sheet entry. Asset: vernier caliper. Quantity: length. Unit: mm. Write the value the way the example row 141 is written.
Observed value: 3.4
